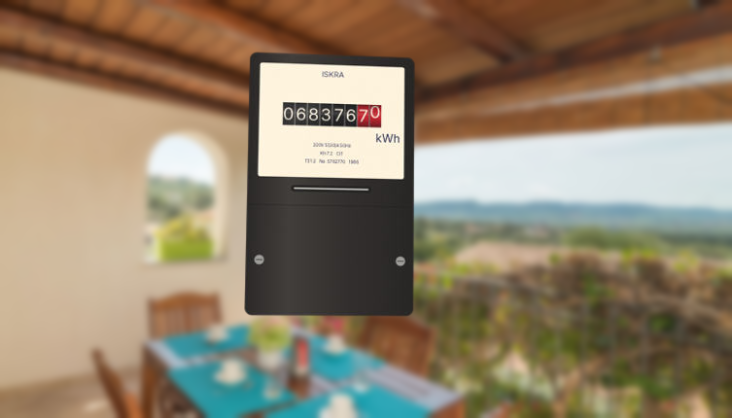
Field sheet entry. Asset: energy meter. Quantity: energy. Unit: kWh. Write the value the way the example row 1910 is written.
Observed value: 68376.70
